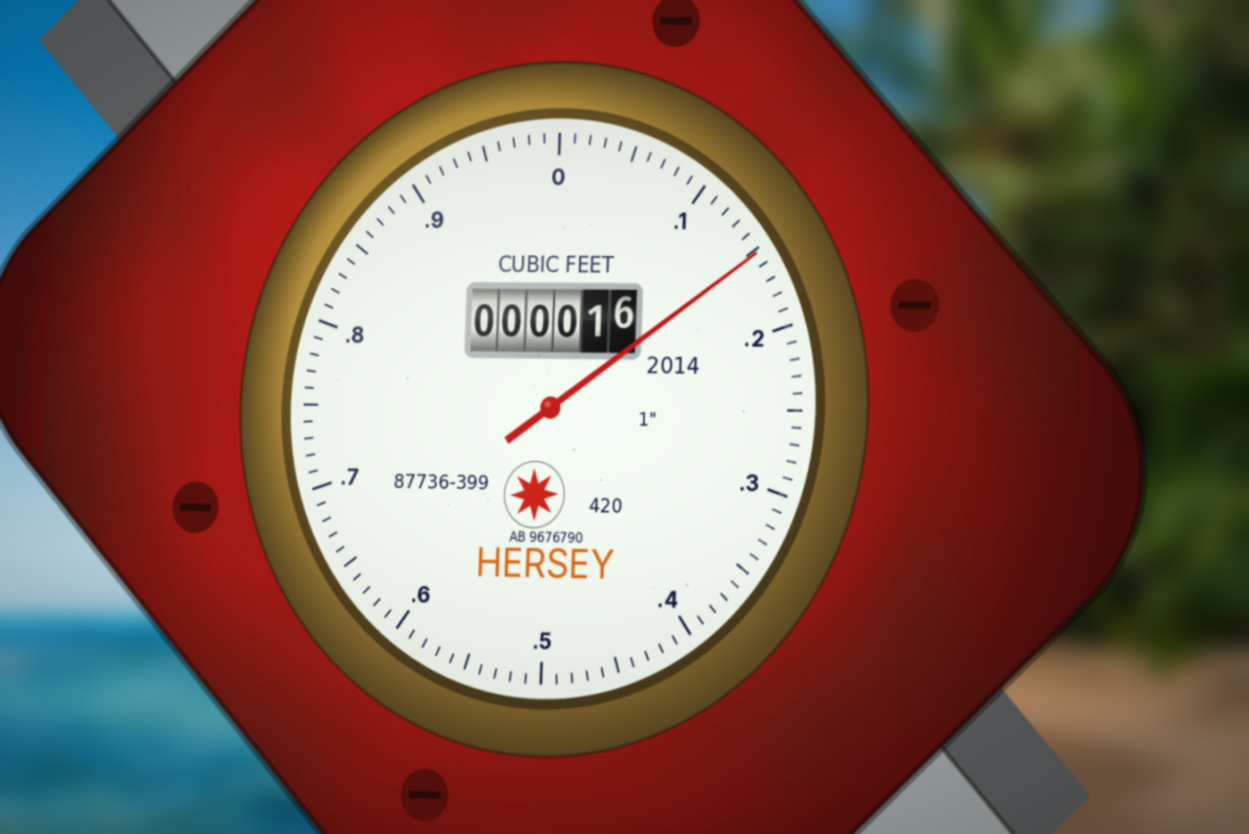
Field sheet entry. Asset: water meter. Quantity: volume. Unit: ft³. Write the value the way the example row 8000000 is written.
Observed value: 16.15
